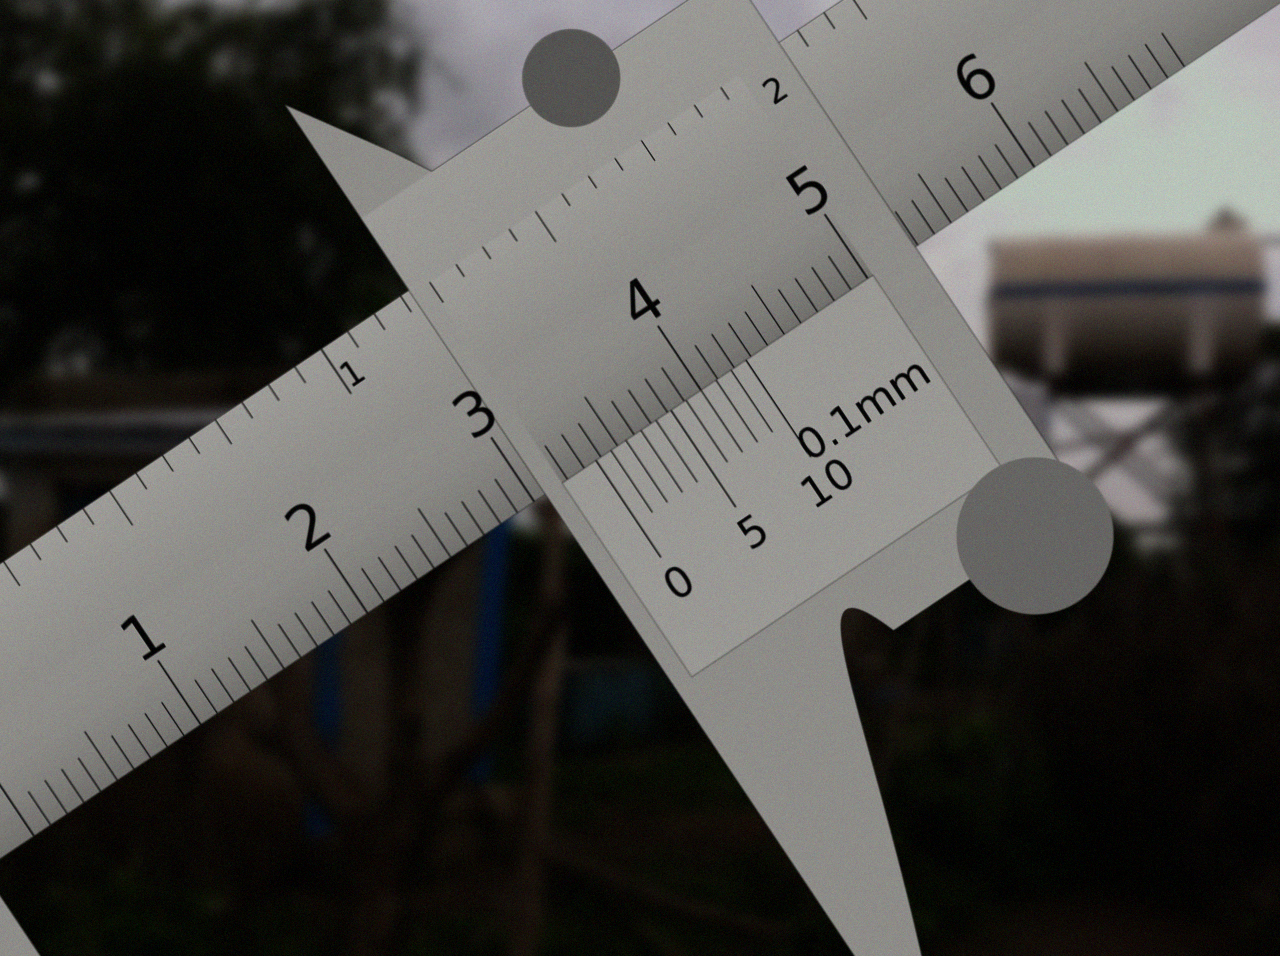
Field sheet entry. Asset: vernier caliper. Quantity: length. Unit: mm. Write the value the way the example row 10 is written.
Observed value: 33.7
